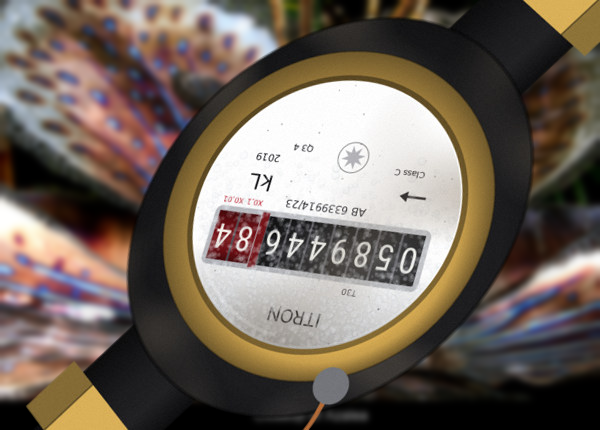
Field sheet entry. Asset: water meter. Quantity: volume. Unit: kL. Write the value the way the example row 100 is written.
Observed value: 589446.84
